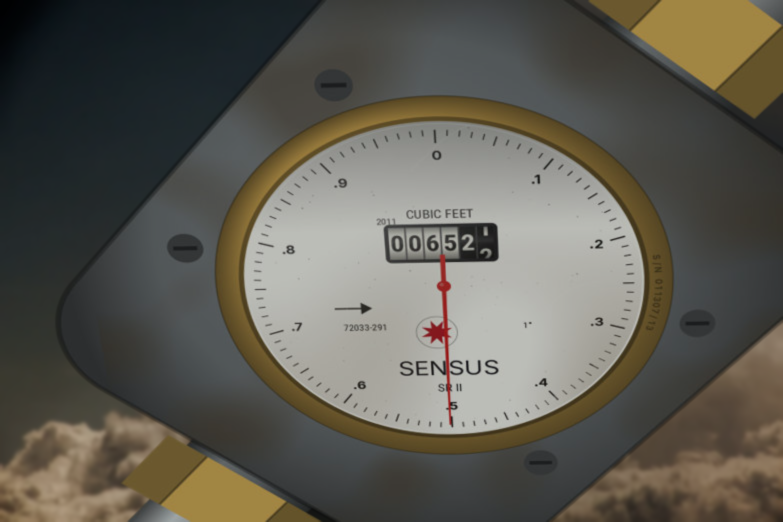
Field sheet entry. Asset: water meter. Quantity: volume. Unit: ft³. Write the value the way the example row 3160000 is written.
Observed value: 6521.50
